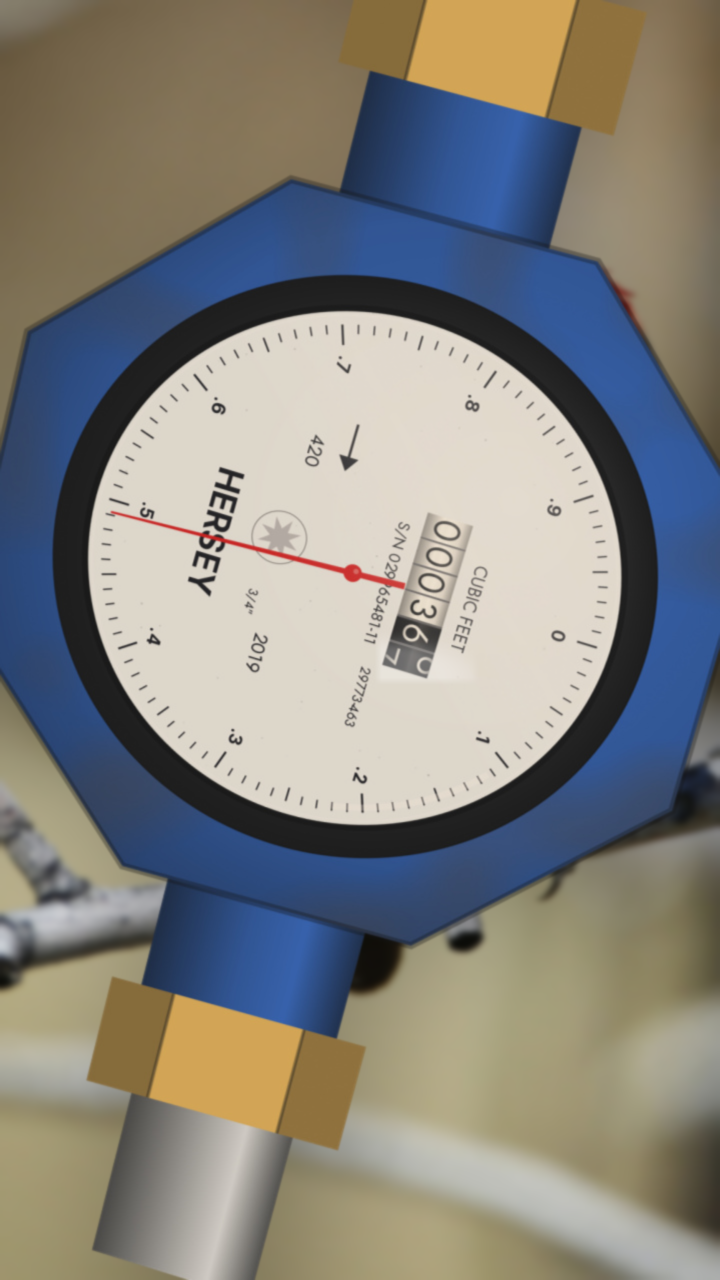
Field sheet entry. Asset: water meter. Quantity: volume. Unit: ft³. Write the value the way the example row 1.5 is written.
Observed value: 366.49
